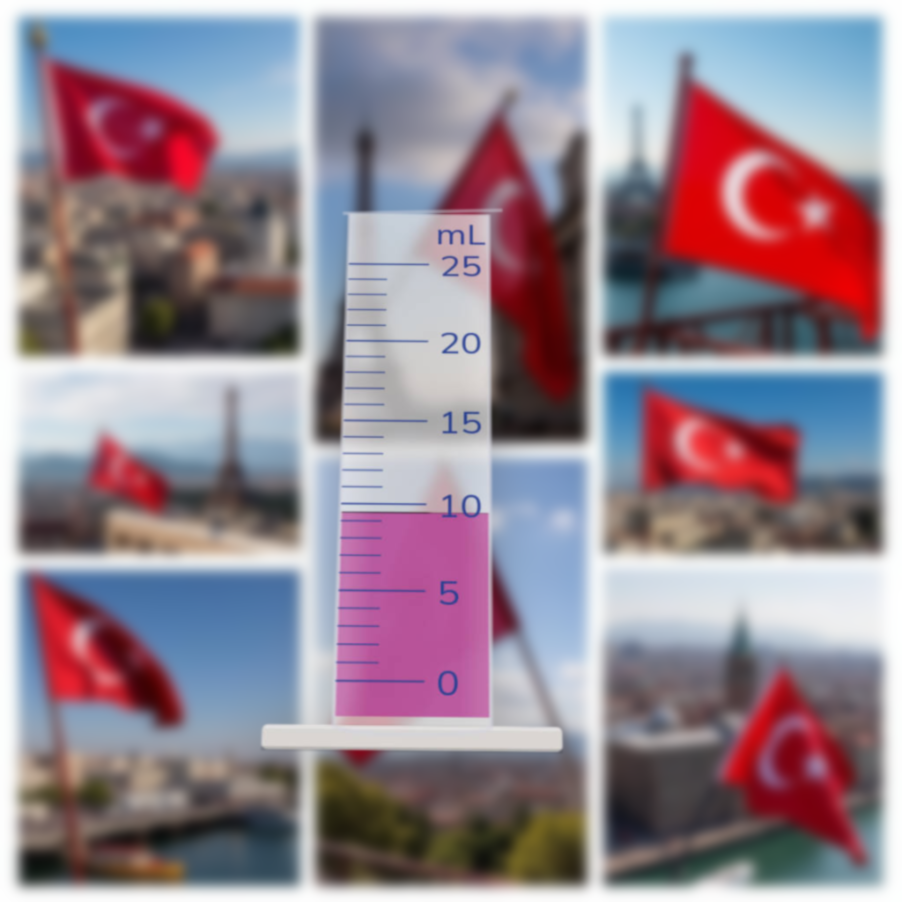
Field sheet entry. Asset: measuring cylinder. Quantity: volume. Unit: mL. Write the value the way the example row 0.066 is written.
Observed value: 9.5
